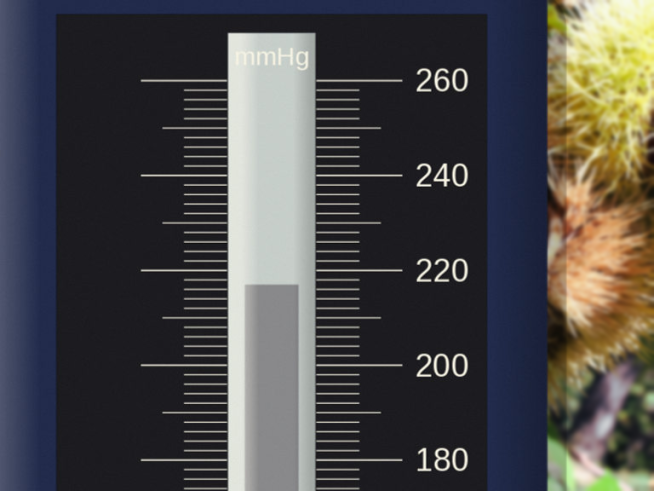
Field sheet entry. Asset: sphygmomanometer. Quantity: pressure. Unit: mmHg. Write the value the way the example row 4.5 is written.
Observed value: 217
